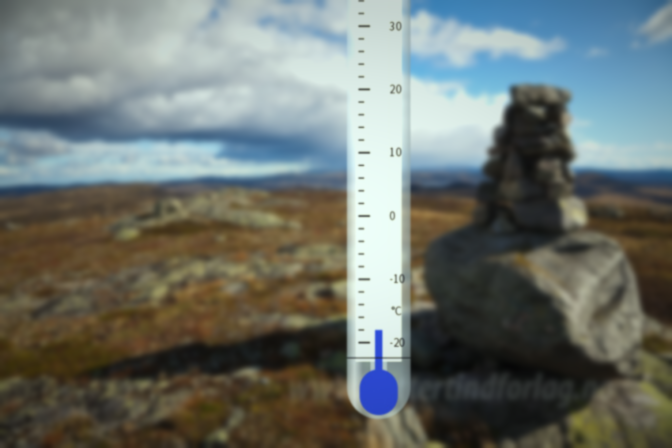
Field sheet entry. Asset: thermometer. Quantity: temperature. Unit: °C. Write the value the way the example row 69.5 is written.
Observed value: -18
